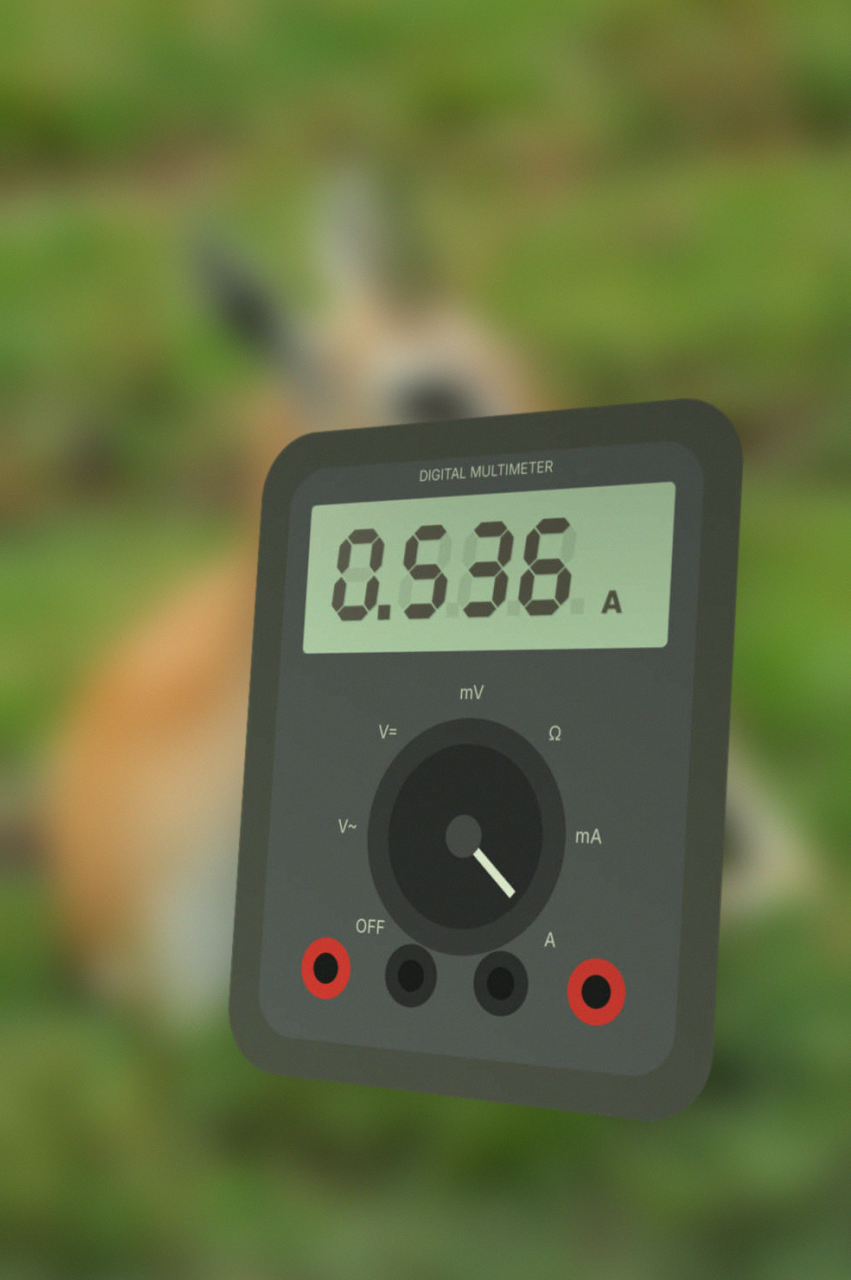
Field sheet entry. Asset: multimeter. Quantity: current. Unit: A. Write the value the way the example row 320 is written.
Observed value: 0.536
